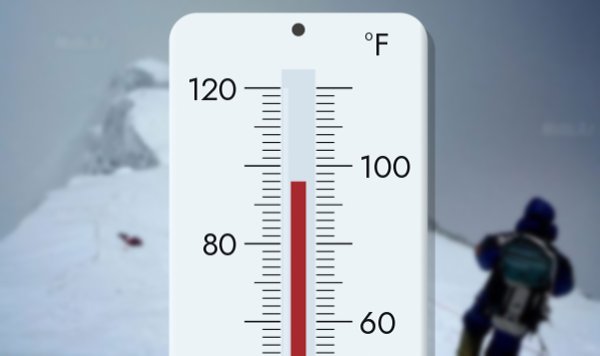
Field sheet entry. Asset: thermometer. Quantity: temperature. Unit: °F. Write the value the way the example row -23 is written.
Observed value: 96
